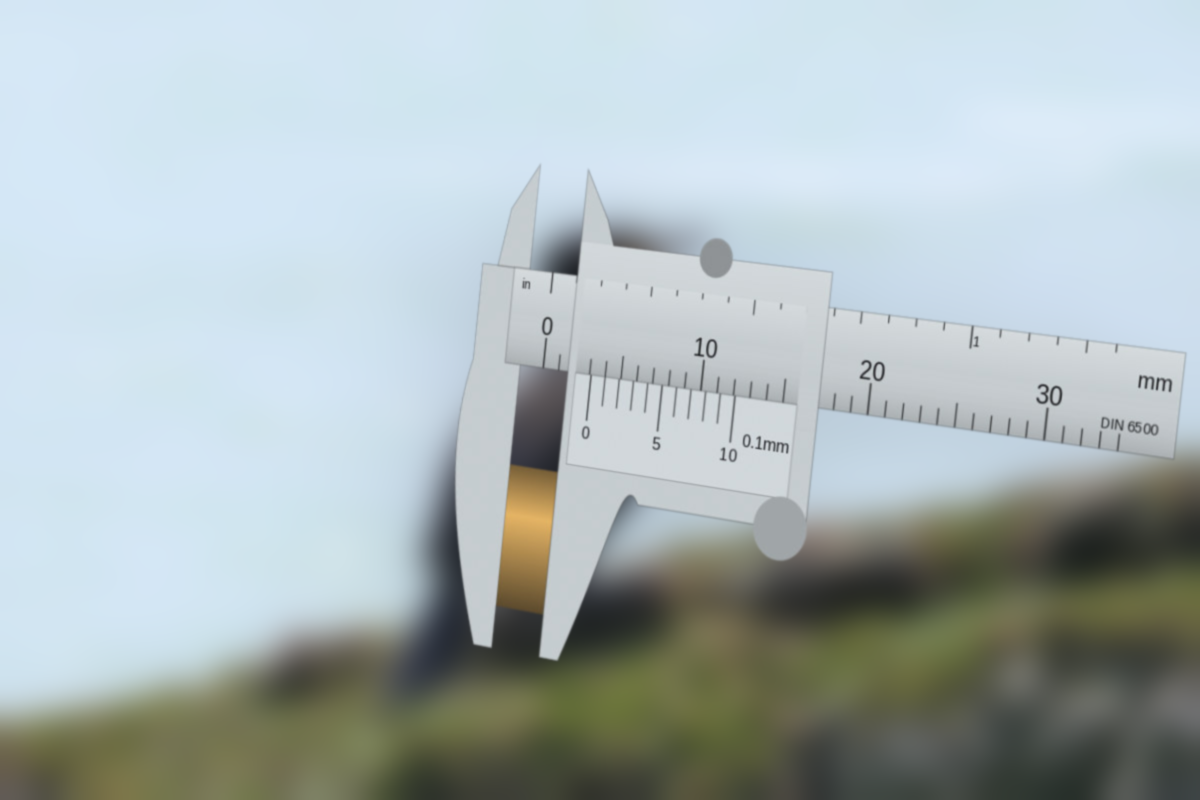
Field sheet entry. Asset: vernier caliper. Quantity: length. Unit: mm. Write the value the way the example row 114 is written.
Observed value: 3.1
